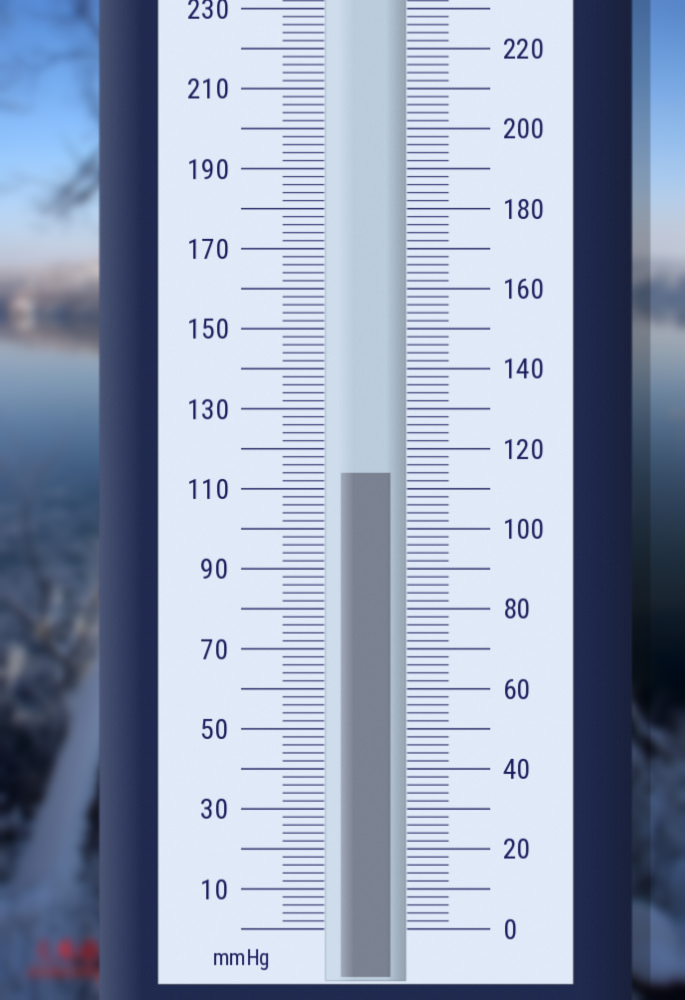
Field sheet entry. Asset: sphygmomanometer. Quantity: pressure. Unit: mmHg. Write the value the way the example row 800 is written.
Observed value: 114
